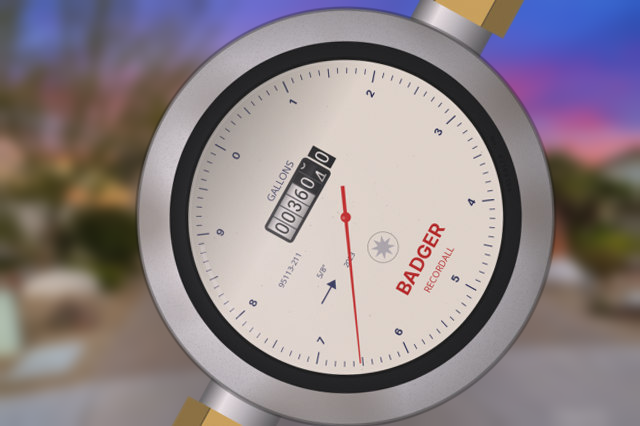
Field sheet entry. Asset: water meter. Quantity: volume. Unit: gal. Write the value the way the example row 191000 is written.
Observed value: 36036.5
